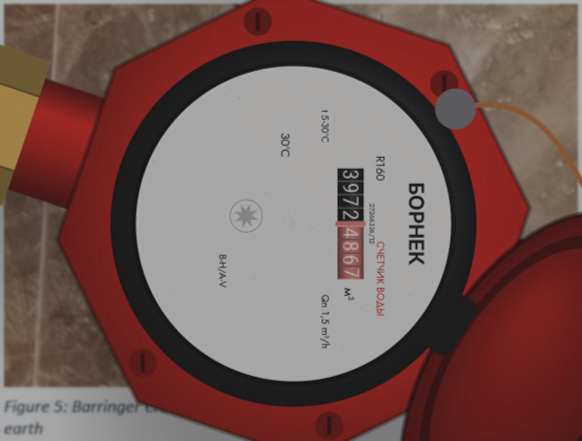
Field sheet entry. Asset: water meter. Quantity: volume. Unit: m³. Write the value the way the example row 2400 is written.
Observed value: 3972.4867
